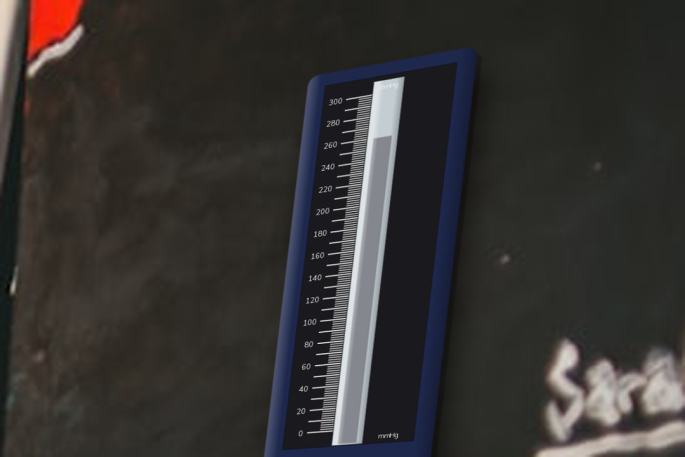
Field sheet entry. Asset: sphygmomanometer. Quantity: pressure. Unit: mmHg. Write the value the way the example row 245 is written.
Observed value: 260
